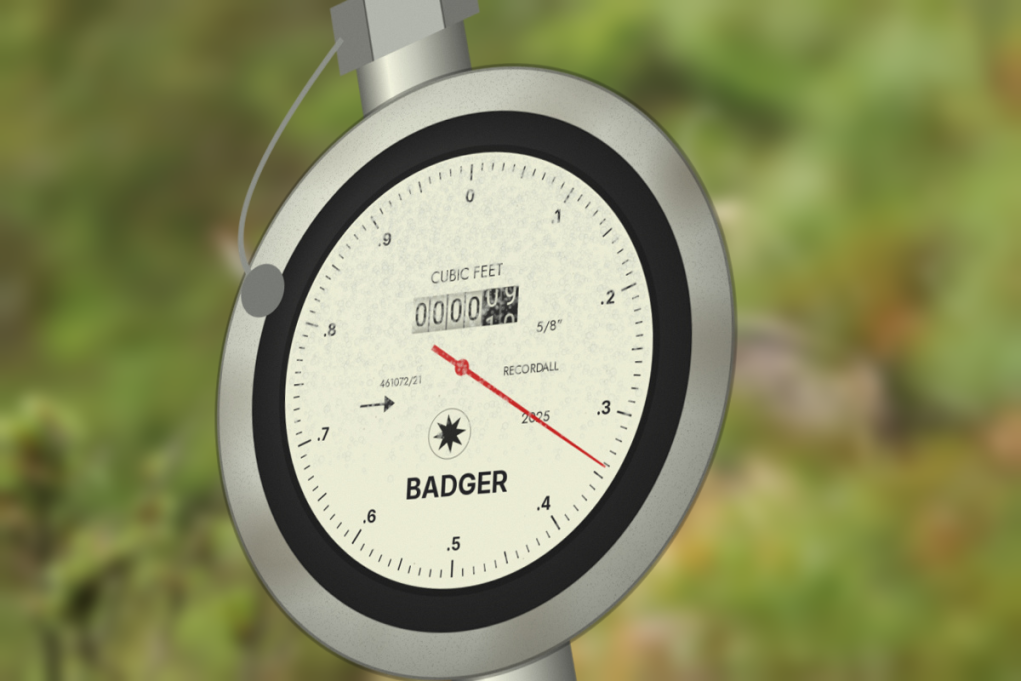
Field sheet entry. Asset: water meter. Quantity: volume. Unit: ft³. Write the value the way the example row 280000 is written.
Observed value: 9.34
